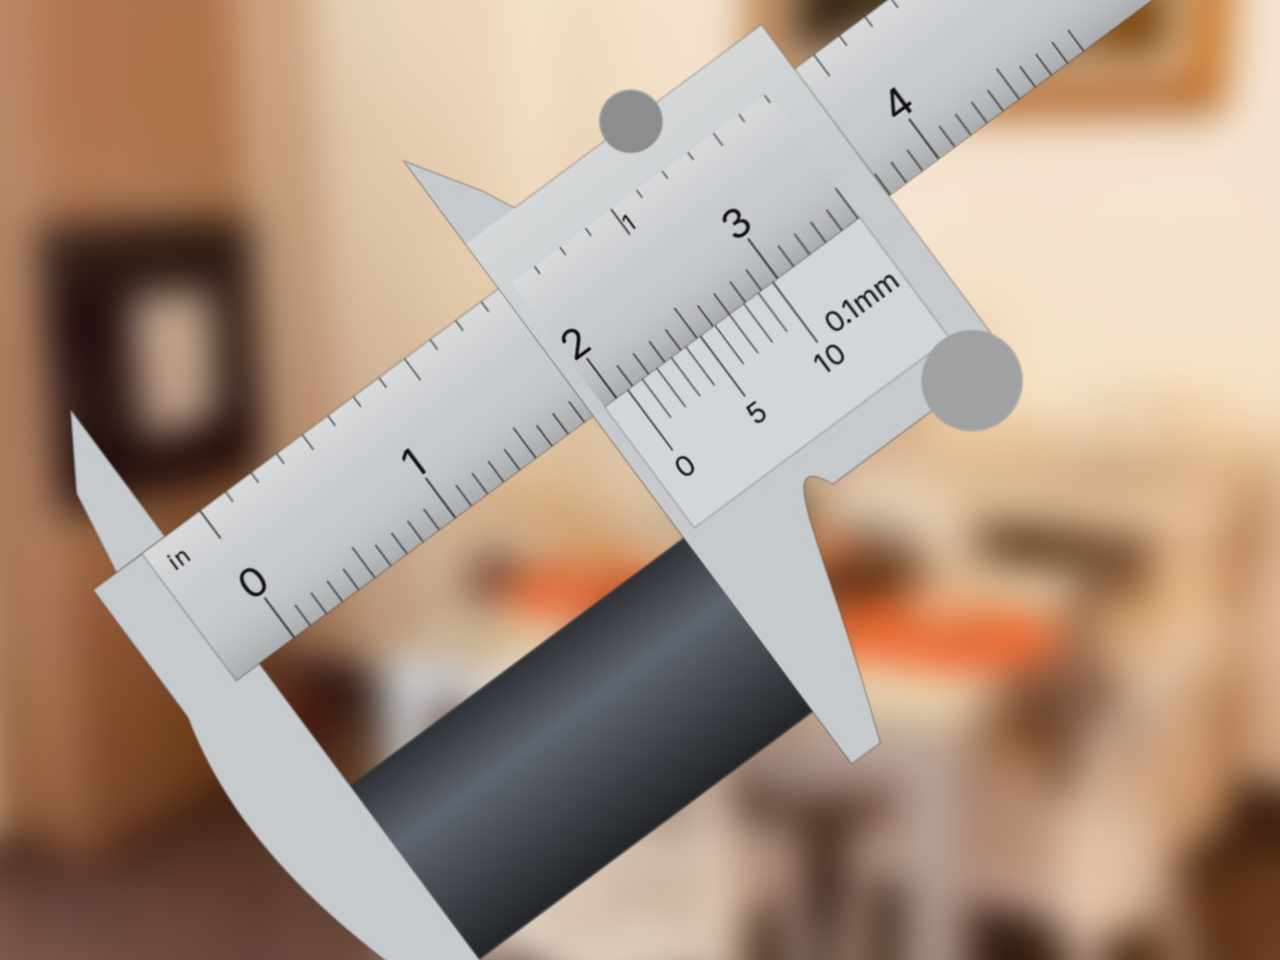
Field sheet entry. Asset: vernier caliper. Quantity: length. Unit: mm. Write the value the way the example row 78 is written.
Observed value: 20.7
